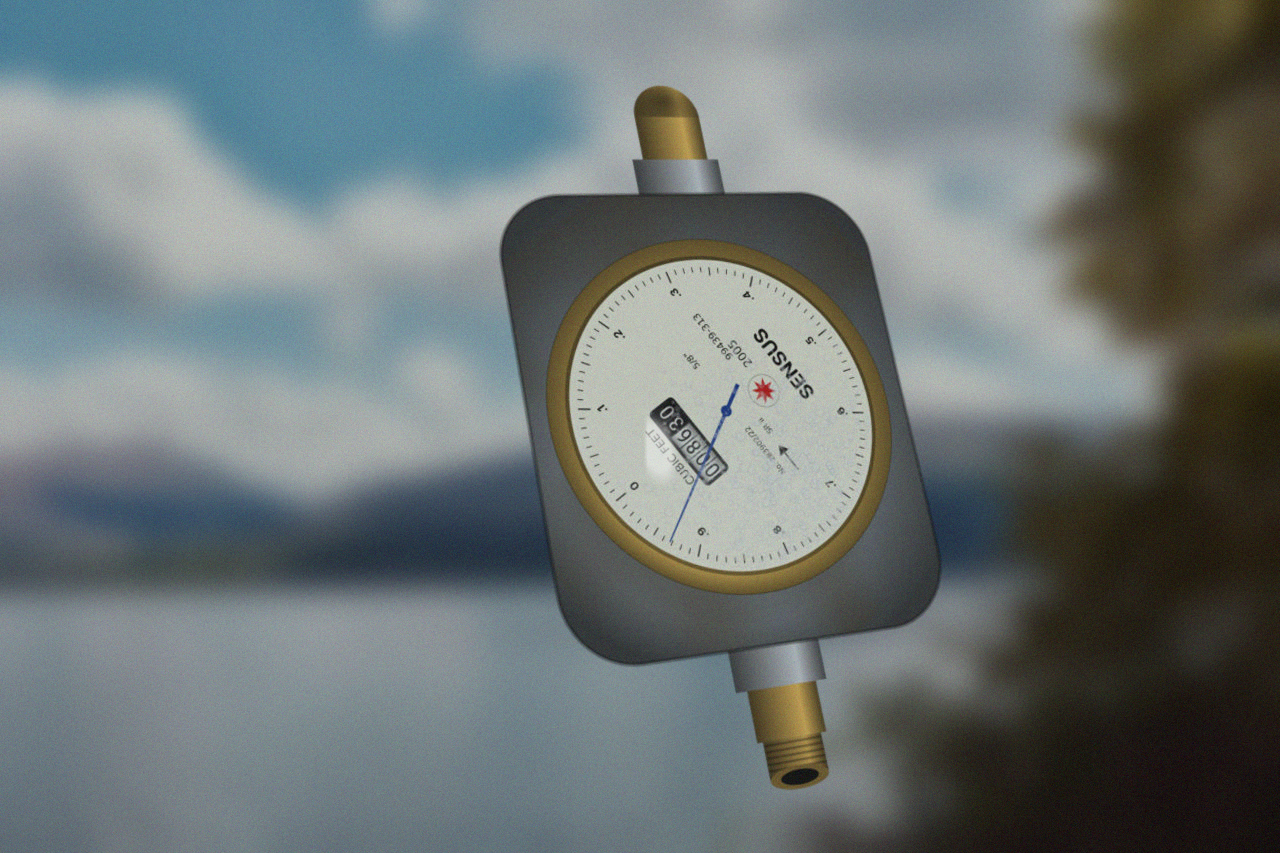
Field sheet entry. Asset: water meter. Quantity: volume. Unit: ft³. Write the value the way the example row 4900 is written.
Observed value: 8629.93
